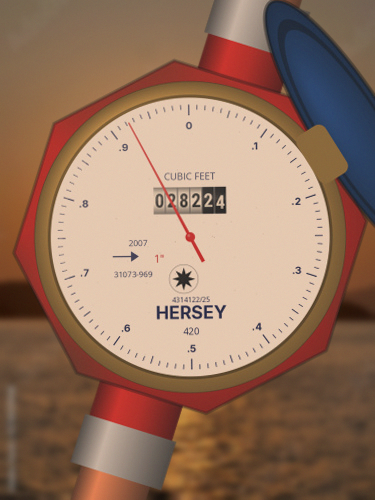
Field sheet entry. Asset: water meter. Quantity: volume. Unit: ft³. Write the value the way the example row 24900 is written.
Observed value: 28223.92
